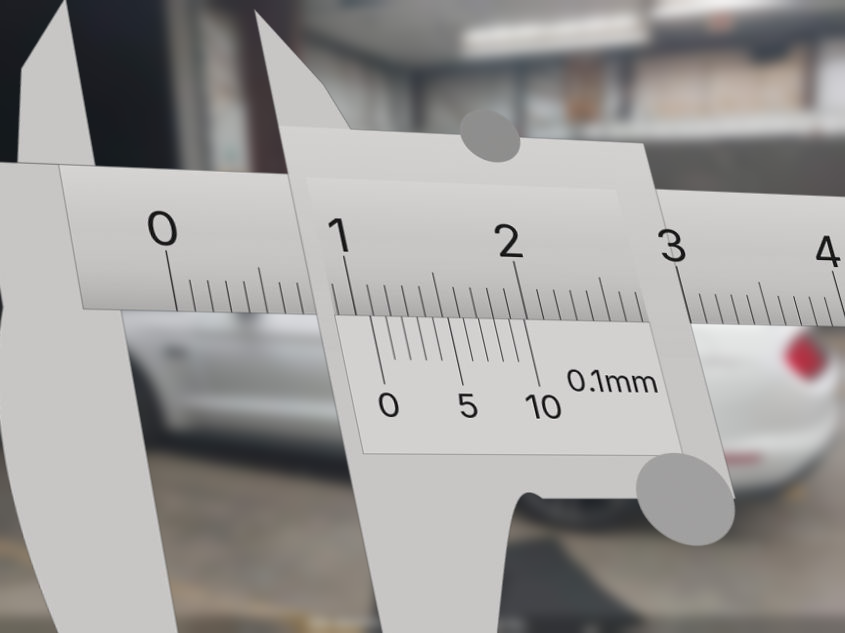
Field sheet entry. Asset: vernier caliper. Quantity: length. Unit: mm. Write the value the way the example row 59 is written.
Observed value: 10.8
